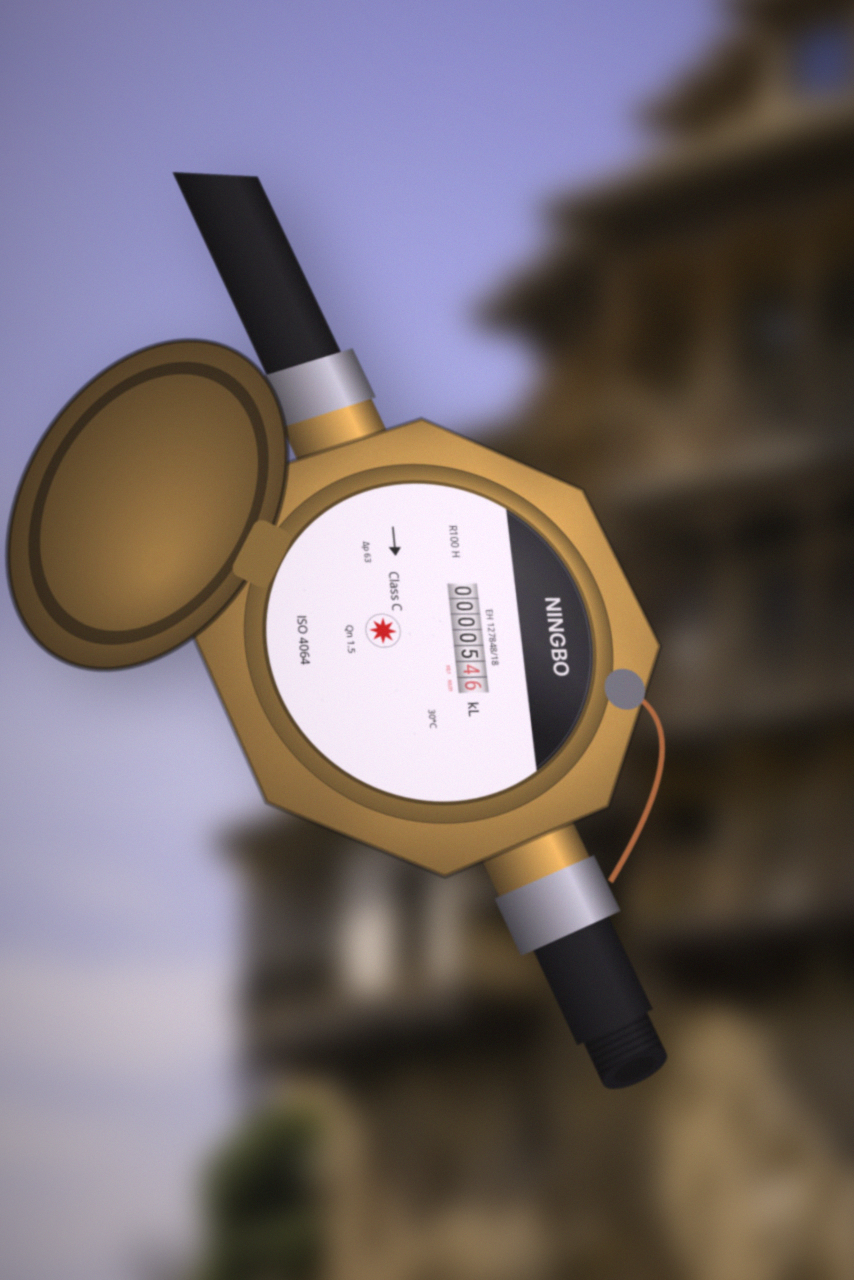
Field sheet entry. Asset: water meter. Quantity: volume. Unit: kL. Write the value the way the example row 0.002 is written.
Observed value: 5.46
